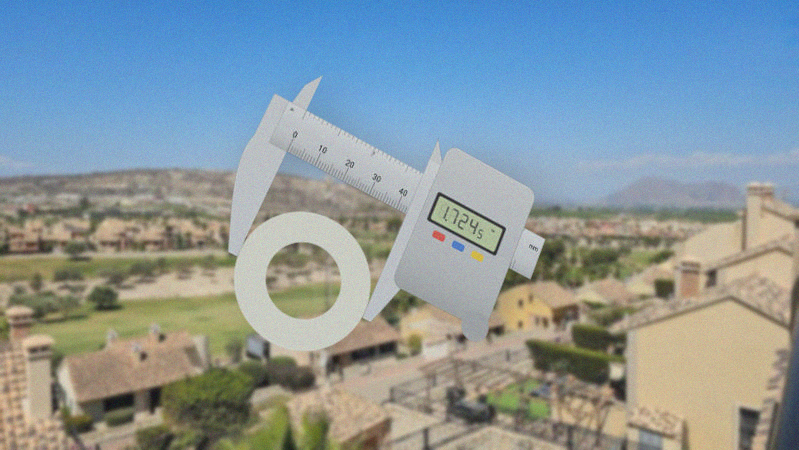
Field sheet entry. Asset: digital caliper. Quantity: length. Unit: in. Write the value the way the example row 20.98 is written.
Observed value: 1.7245
